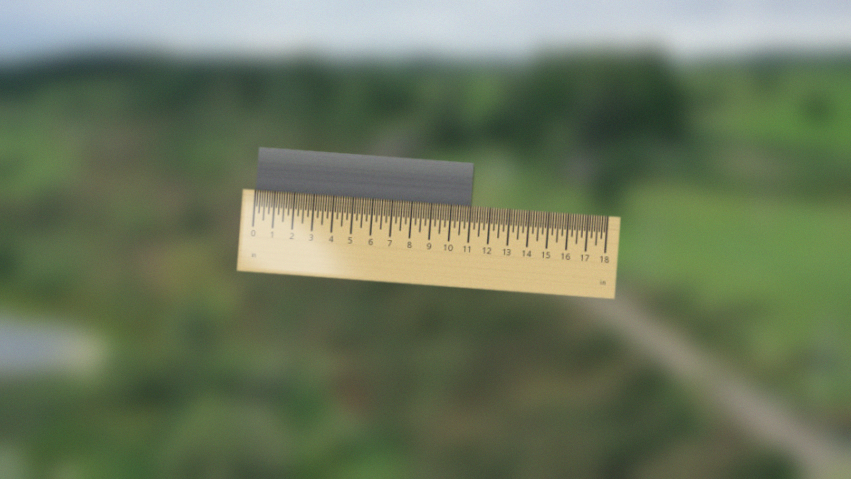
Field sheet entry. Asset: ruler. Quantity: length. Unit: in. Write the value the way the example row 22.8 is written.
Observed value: 11
